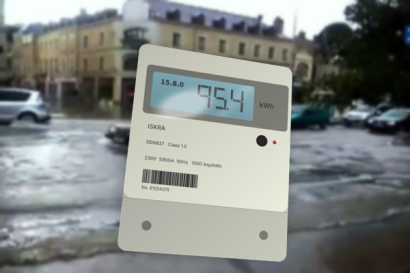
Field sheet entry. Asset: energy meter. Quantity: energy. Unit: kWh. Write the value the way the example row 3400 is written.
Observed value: 95.4
